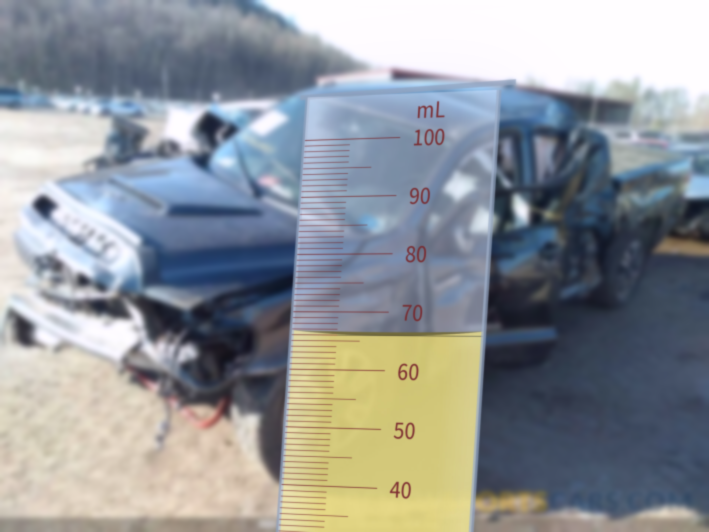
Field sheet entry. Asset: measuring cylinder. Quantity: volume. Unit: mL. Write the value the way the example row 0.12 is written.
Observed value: 66
